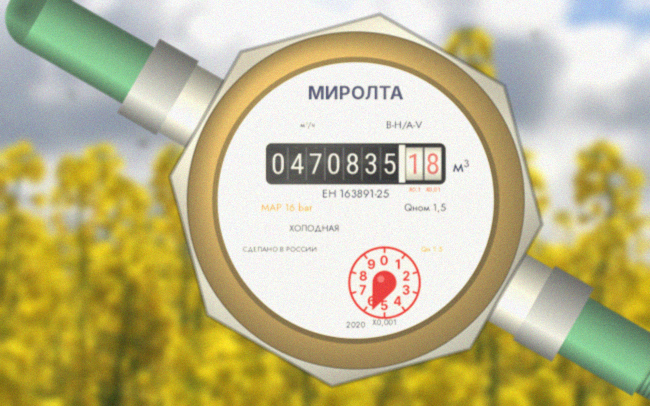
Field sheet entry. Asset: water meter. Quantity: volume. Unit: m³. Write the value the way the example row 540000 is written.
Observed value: 470835.185
